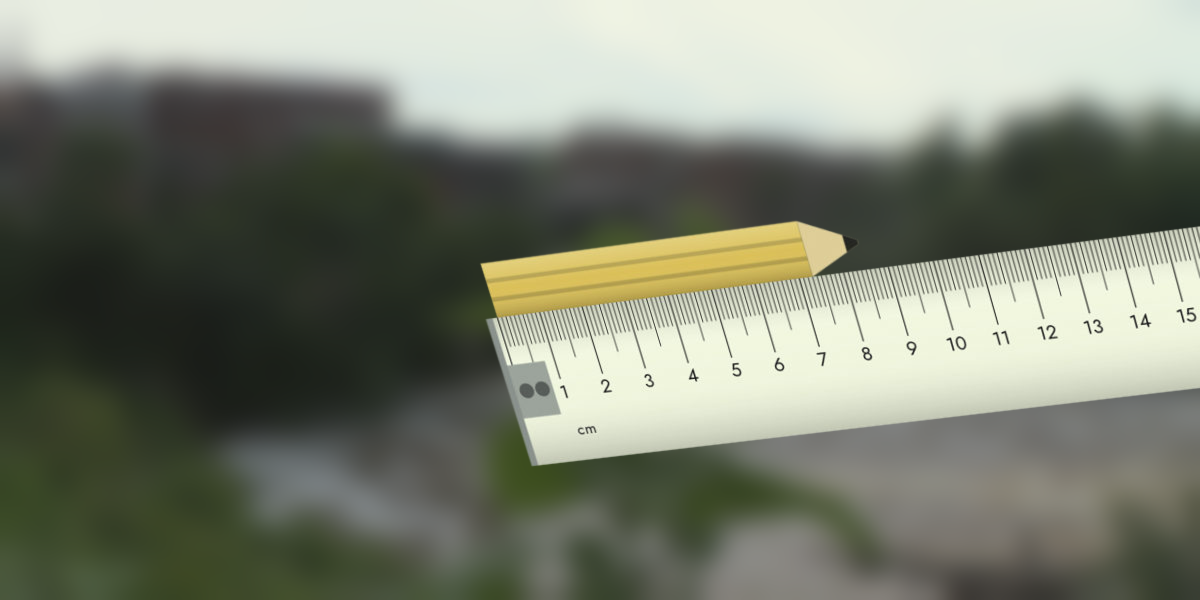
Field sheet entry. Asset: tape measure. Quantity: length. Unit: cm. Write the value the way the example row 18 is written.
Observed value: 8.5
